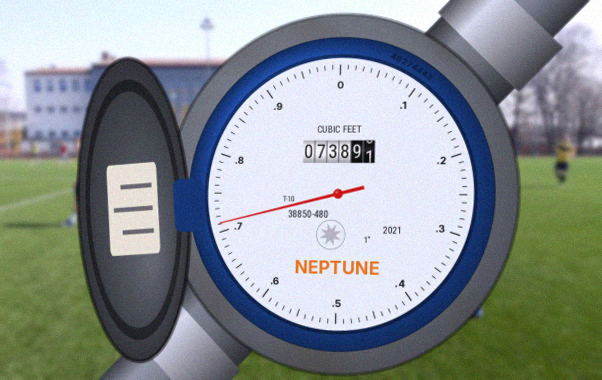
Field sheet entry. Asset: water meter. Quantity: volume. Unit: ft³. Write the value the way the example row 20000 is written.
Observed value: 73890.71
